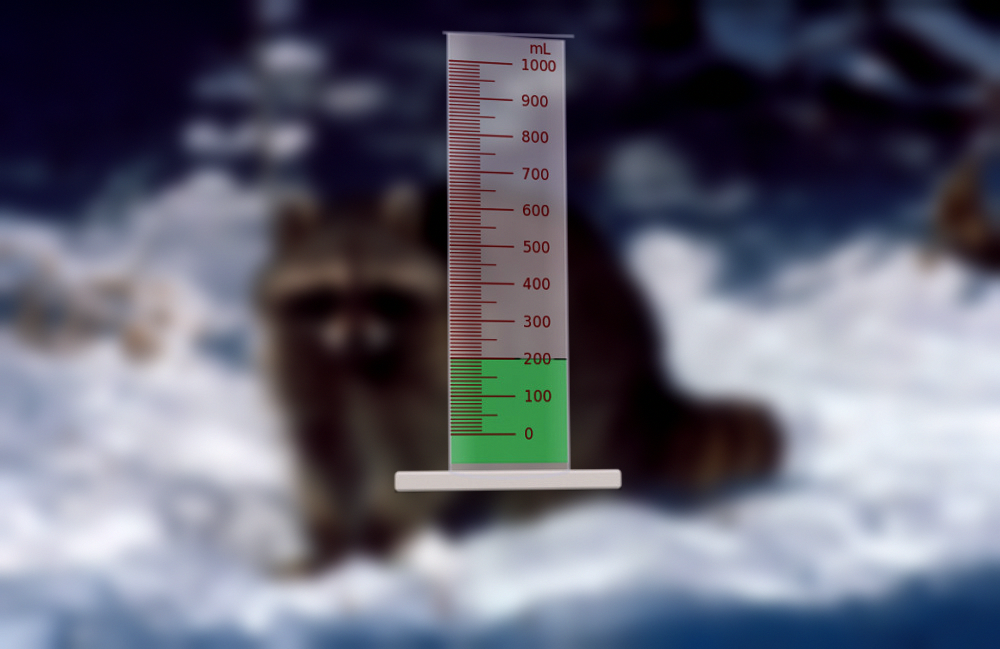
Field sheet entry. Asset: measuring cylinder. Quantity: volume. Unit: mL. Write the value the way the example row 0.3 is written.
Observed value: 200
